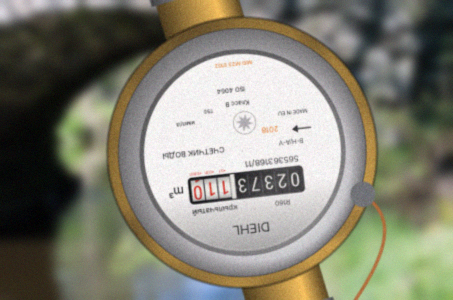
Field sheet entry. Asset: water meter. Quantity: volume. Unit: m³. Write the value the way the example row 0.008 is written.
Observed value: 2373.110
